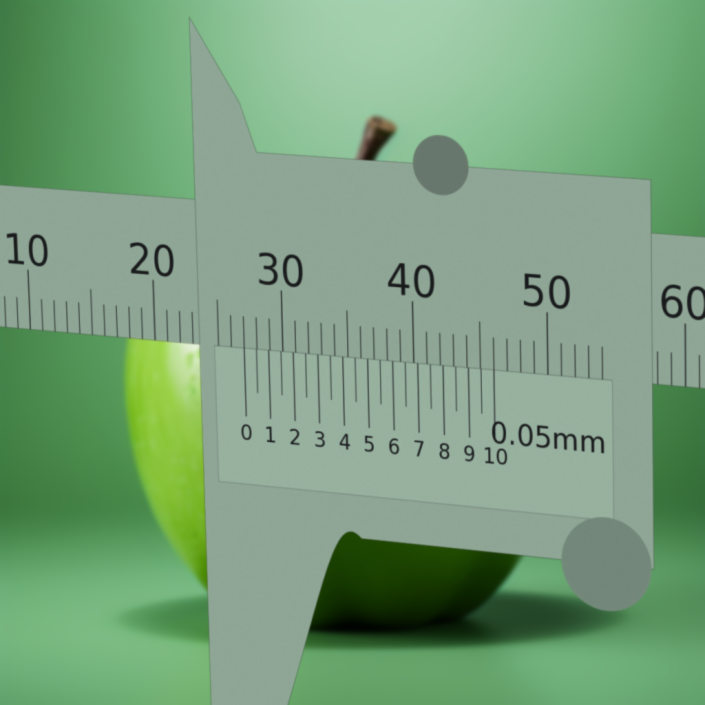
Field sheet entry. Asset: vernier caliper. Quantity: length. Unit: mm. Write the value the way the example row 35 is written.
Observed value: 27.0
